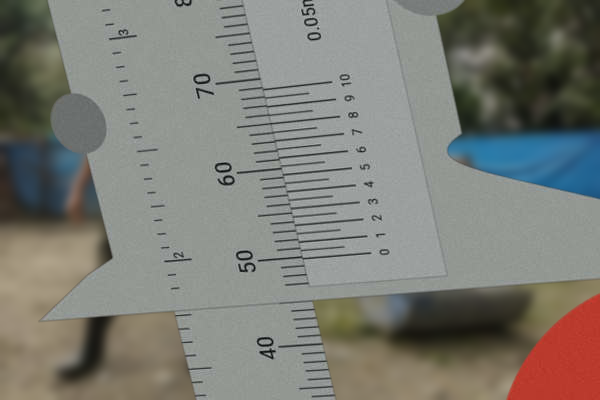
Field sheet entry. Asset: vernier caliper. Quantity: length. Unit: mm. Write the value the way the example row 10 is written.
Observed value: 49.8
